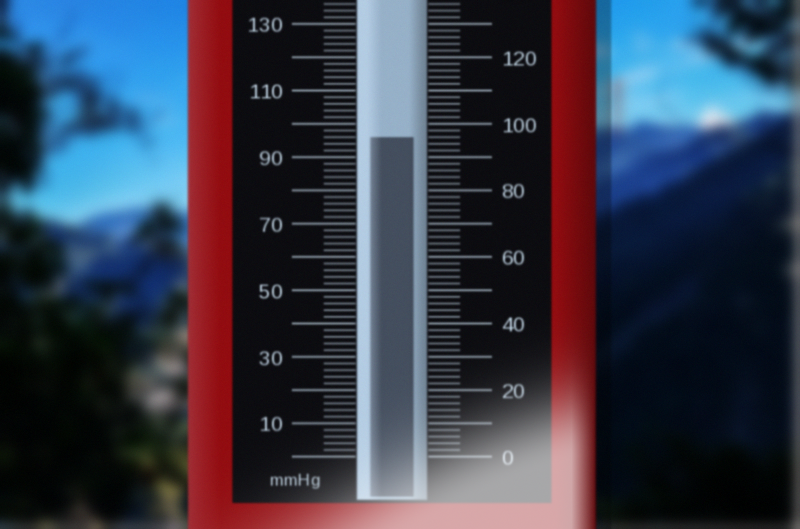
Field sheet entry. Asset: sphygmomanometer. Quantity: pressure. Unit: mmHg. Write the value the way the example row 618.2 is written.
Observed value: 96
